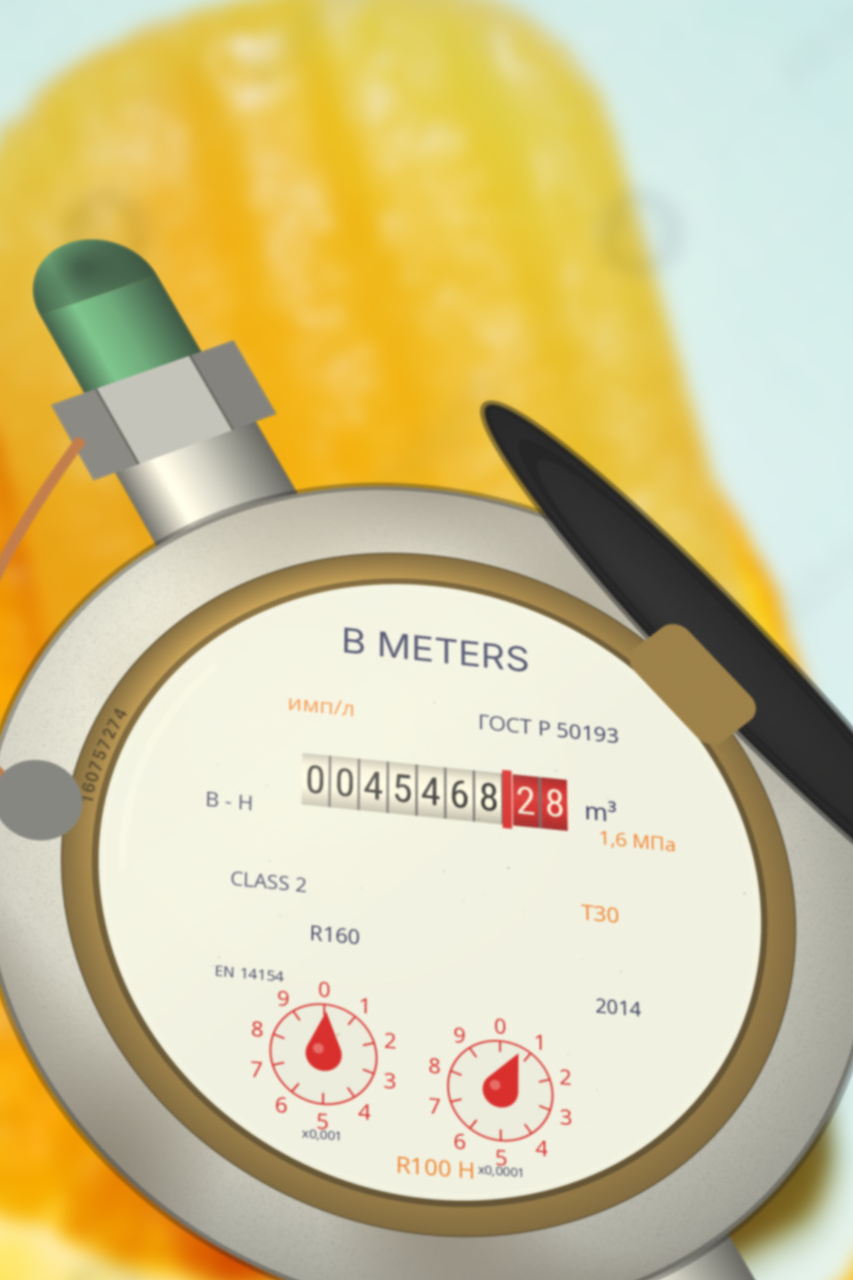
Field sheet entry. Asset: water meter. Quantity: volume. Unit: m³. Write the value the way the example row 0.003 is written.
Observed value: 45468.2800
